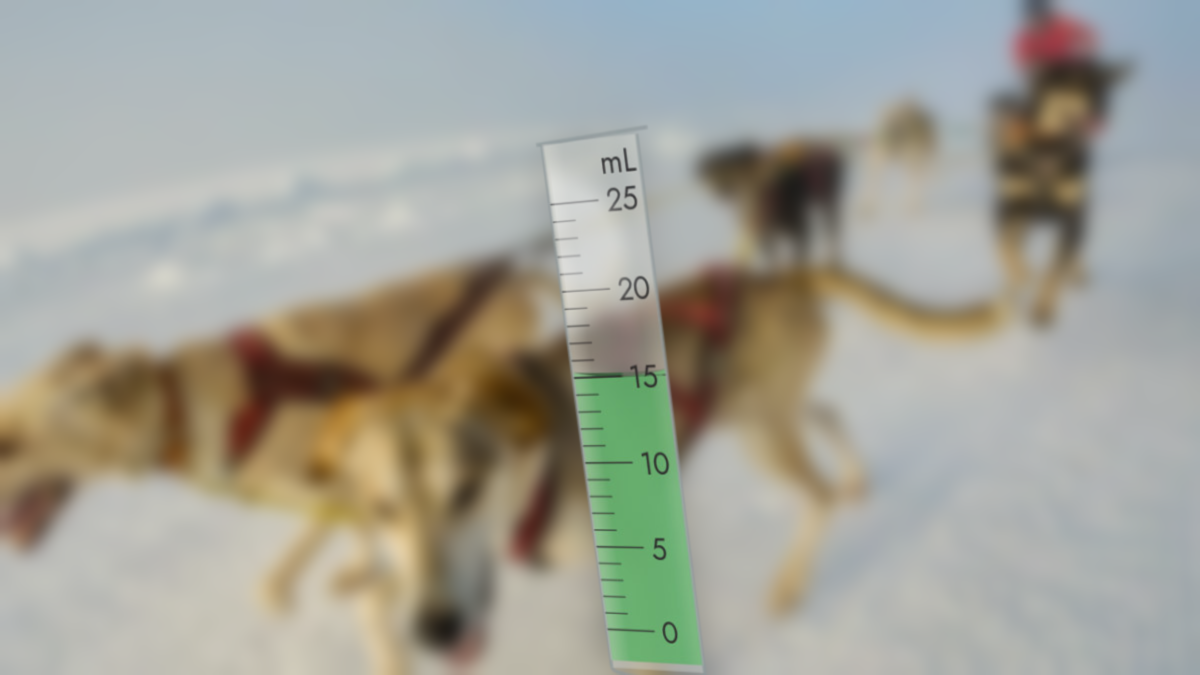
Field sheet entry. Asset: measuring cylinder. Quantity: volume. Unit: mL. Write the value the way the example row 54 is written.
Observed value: 15
